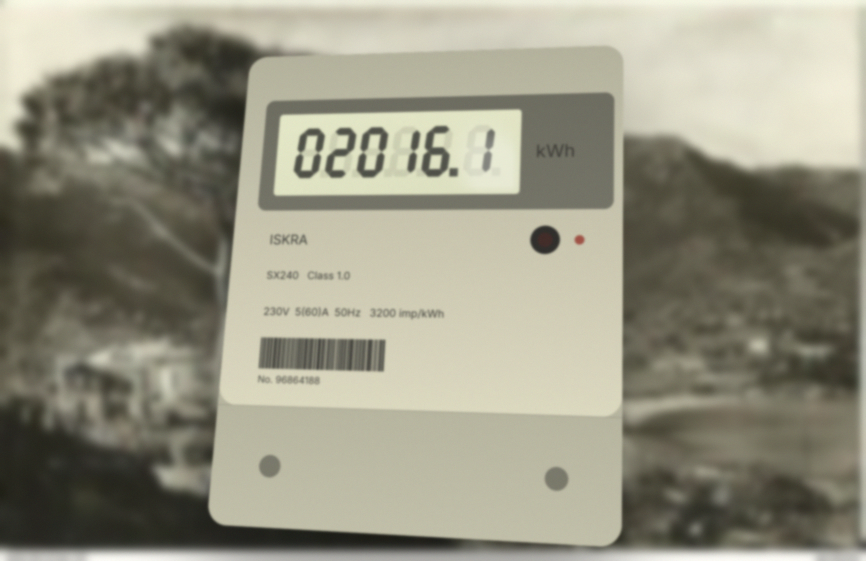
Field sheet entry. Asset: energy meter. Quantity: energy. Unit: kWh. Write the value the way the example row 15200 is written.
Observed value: 2016.1
